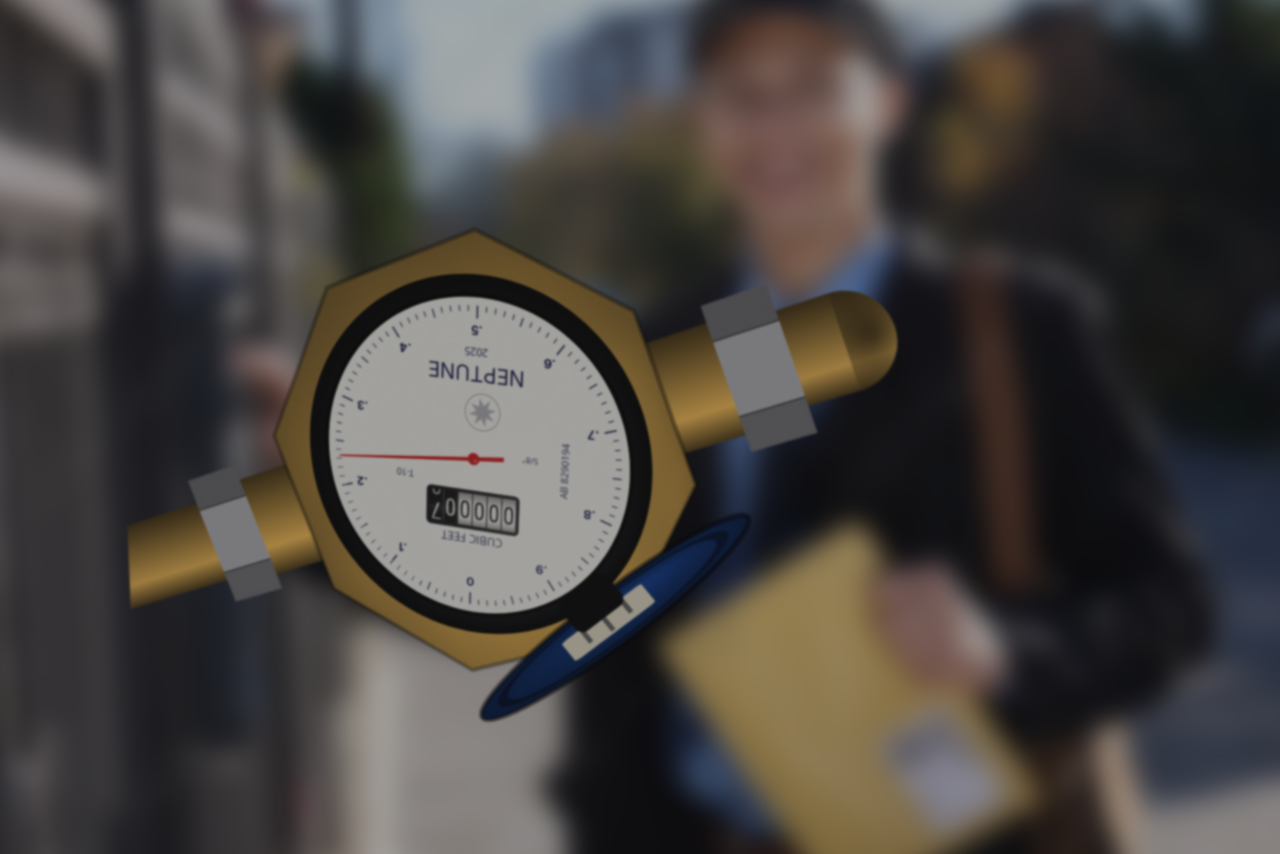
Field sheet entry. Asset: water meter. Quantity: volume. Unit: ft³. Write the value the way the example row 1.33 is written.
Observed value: 7.23
